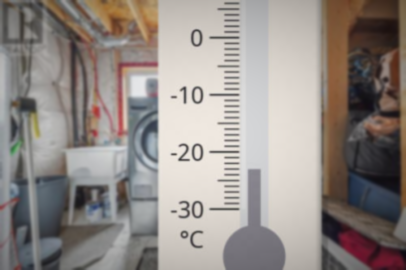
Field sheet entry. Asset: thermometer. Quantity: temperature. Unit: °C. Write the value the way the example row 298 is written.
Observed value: -23
